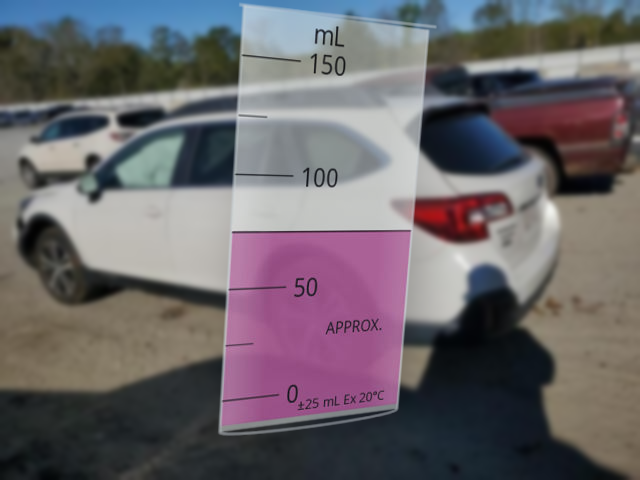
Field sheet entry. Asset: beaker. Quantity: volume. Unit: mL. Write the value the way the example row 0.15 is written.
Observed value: 75
